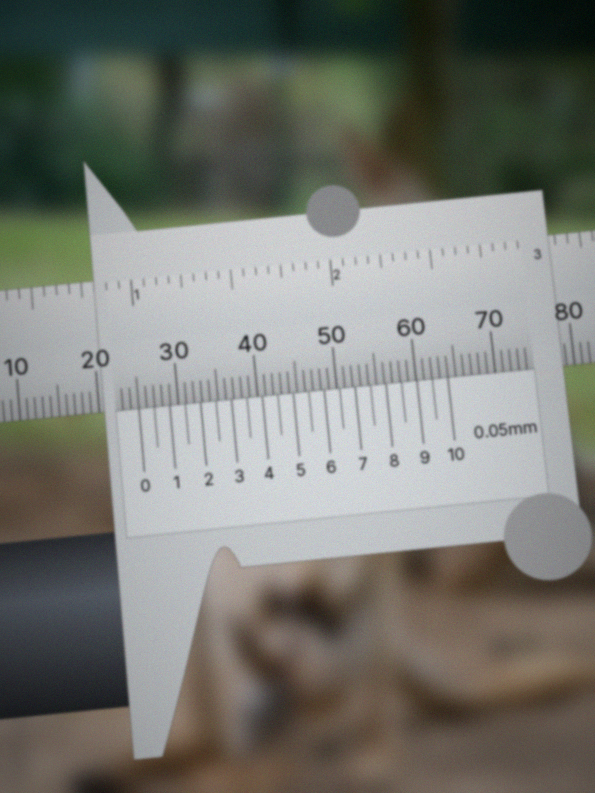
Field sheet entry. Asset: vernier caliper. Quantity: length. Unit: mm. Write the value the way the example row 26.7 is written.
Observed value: 25.0
